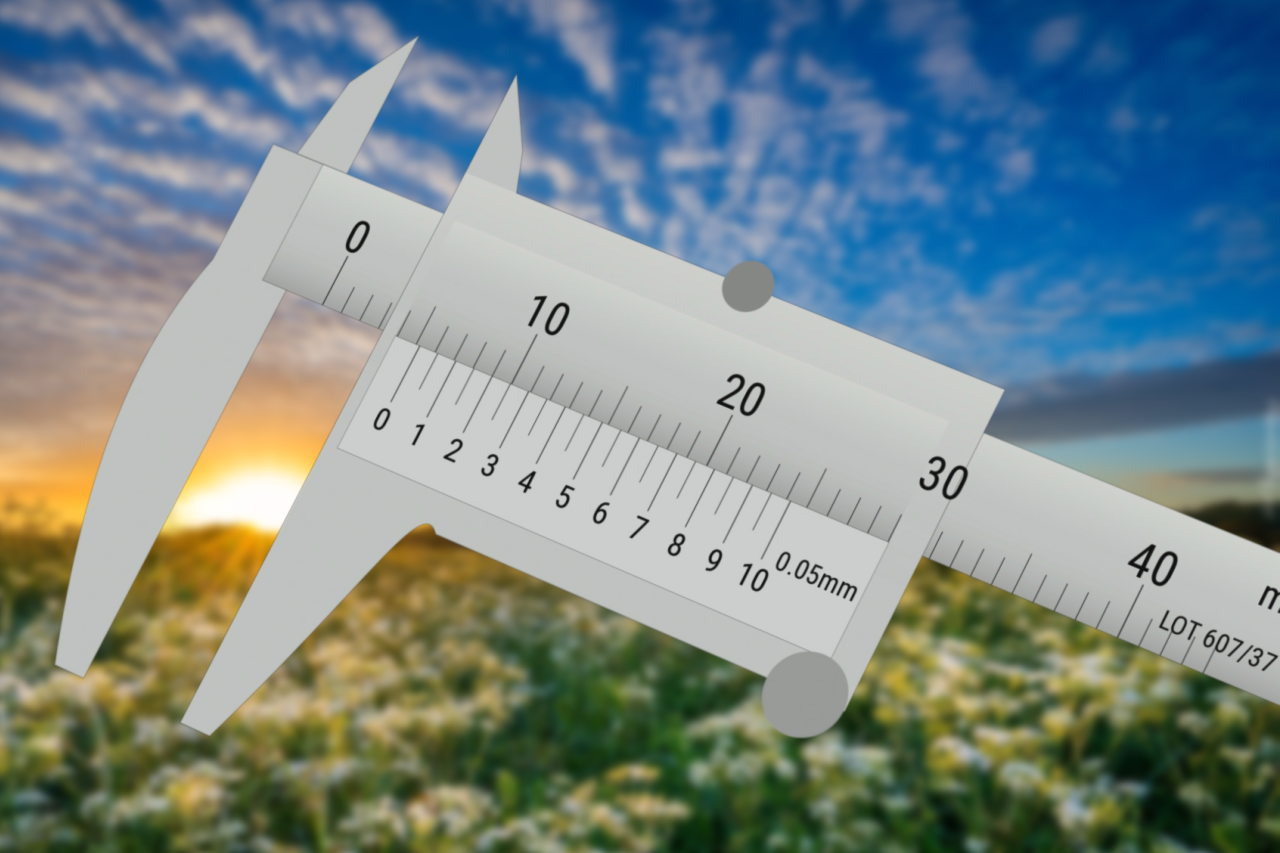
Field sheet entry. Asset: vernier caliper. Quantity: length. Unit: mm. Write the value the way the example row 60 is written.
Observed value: 5.2
